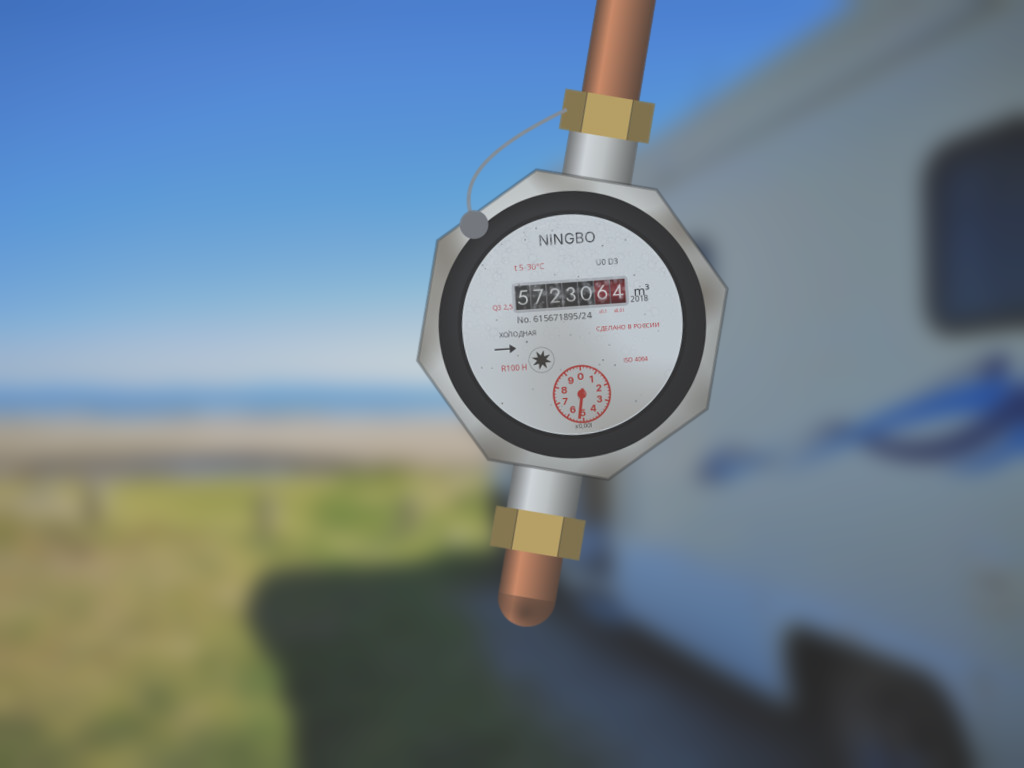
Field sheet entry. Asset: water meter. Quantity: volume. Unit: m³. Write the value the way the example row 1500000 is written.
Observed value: 57230.645
